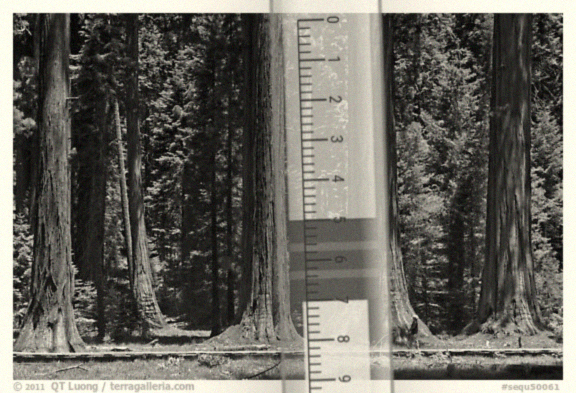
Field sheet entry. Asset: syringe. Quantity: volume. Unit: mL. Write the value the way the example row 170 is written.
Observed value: 5
